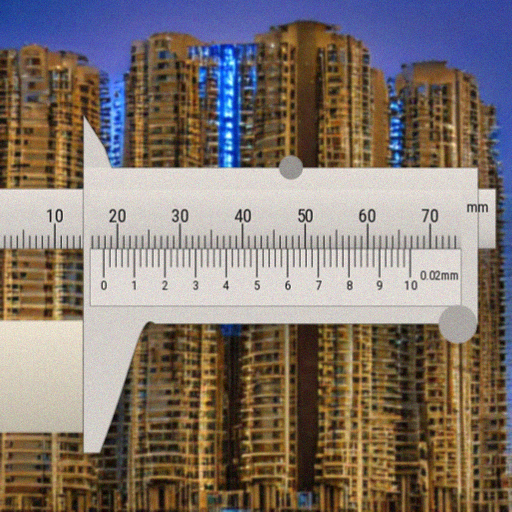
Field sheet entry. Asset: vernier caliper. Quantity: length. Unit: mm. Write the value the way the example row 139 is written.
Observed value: 17.8
